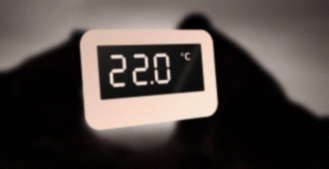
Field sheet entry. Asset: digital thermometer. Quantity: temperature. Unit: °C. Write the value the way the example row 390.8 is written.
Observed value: 22.0
